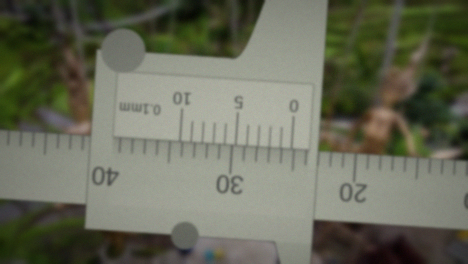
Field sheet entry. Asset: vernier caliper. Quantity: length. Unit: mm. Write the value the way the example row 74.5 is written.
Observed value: 25.2
